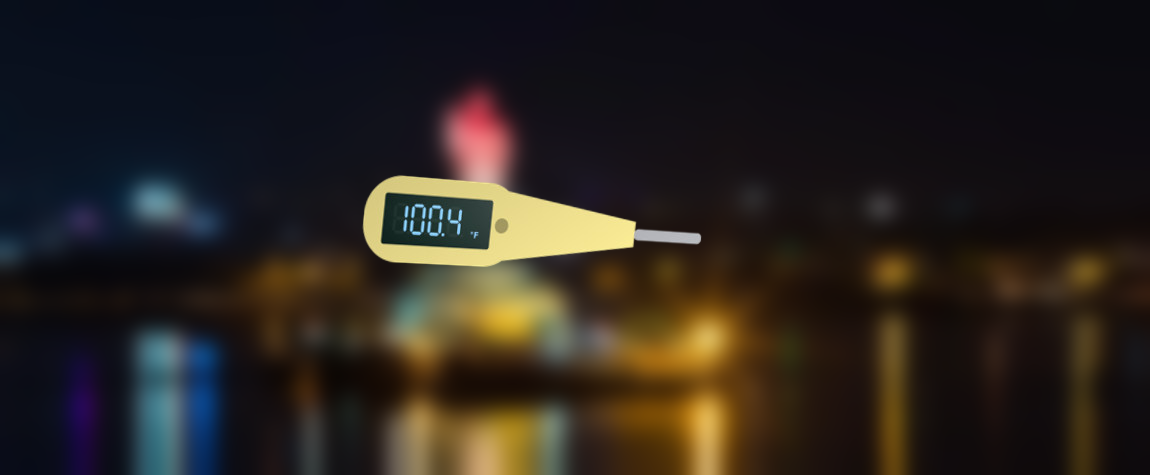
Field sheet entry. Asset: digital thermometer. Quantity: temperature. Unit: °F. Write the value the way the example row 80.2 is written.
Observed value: 100.4
